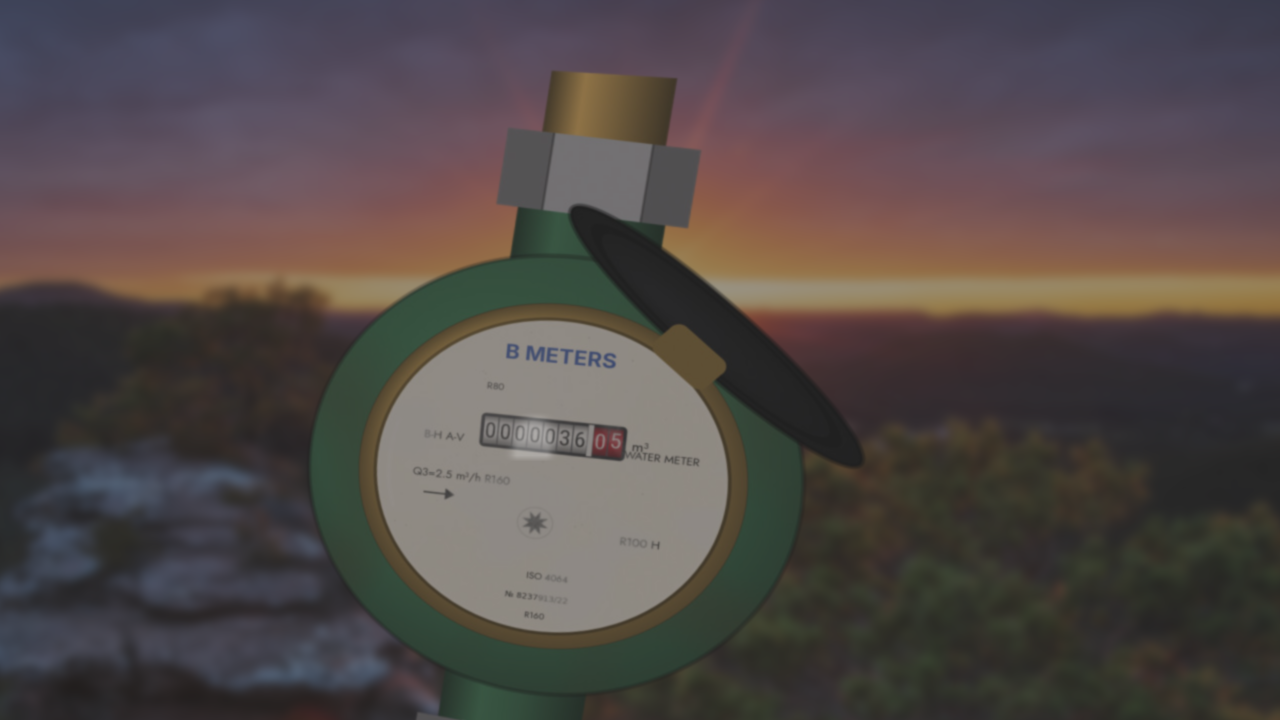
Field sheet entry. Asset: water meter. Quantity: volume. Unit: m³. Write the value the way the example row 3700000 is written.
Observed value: 36.05
